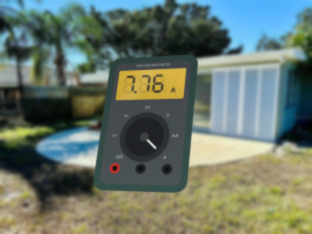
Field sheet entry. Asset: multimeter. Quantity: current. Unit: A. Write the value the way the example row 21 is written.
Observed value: 7.76
